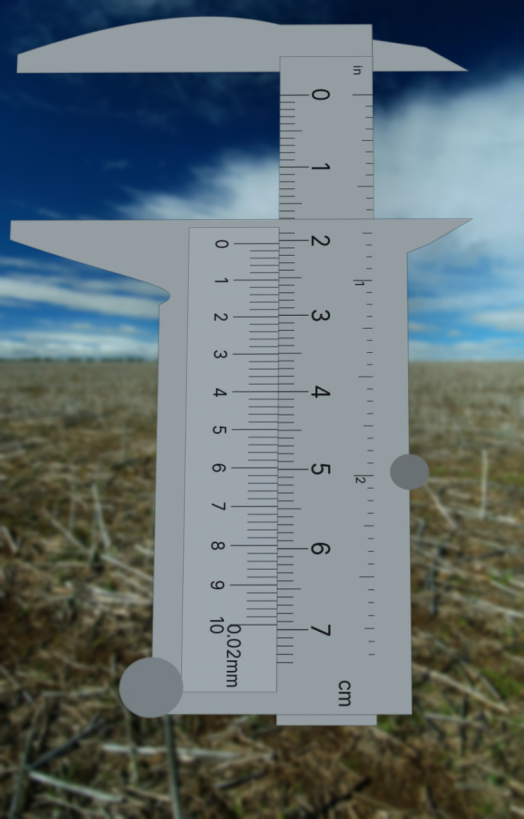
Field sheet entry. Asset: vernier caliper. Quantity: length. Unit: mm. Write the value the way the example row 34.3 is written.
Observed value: 20.4
